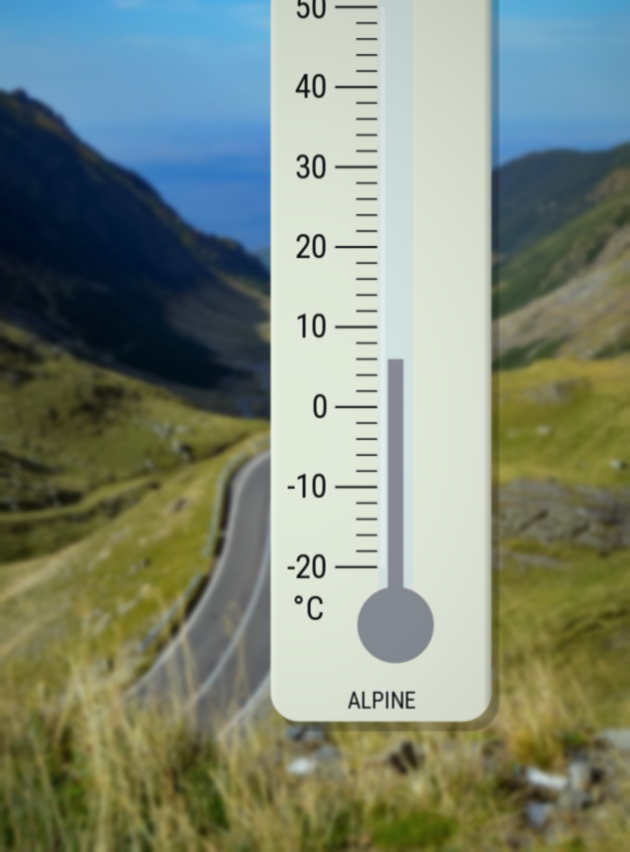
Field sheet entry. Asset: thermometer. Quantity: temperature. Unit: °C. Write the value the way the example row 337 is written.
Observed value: 6
